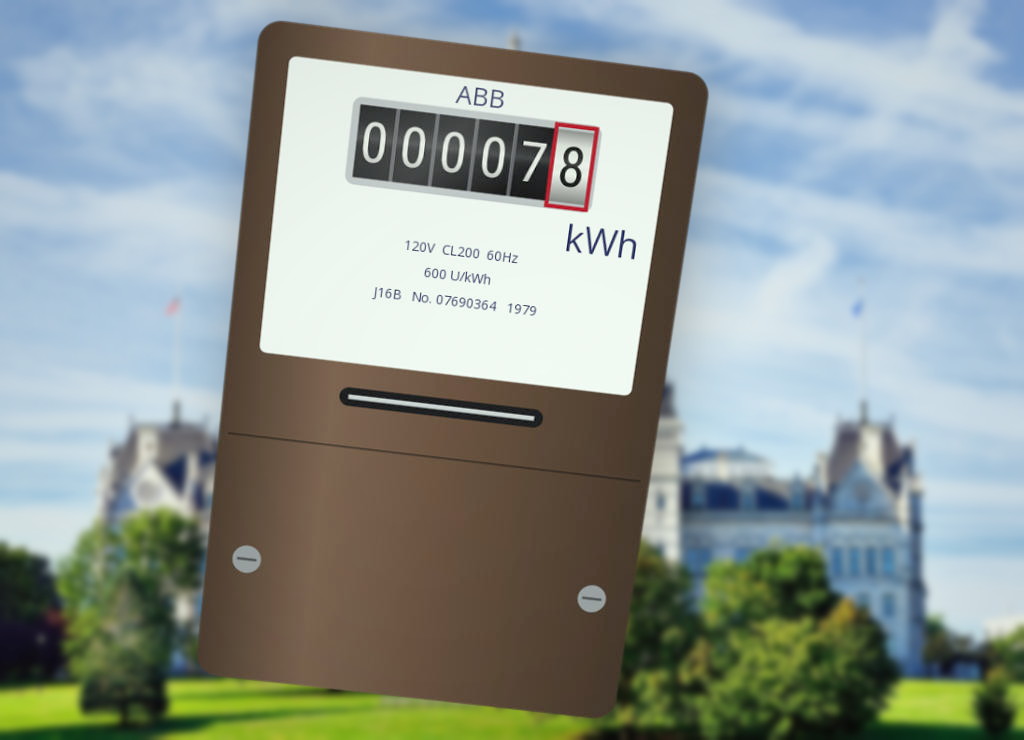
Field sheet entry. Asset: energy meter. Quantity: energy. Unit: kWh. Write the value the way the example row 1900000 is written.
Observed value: 7.8
